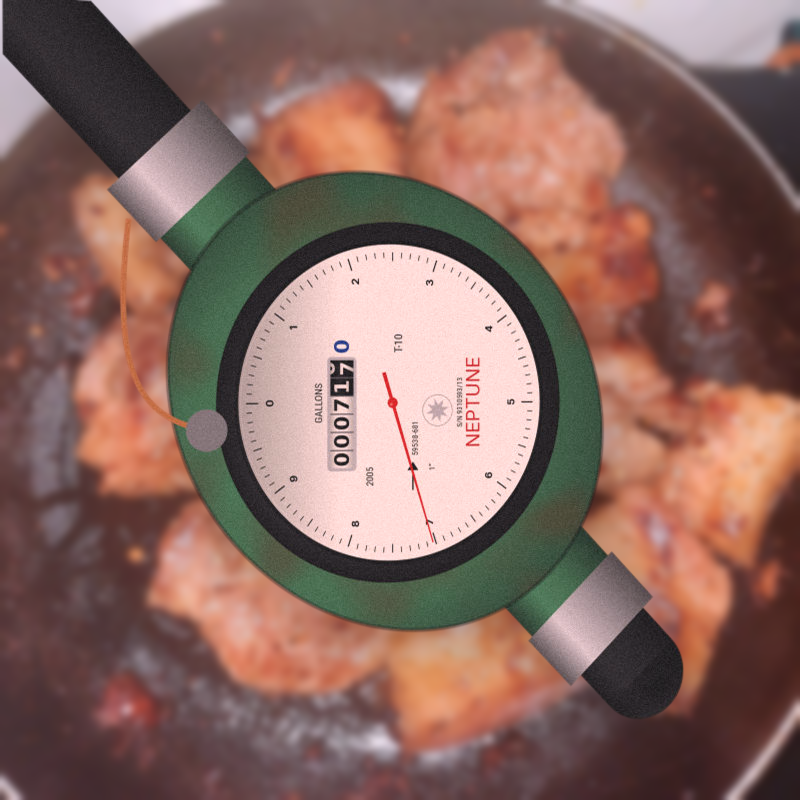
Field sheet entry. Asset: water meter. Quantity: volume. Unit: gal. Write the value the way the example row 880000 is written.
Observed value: 7167.0
